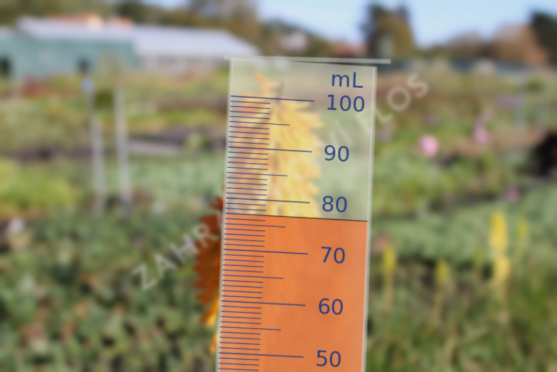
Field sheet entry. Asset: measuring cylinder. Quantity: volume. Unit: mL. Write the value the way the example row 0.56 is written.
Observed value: 77
